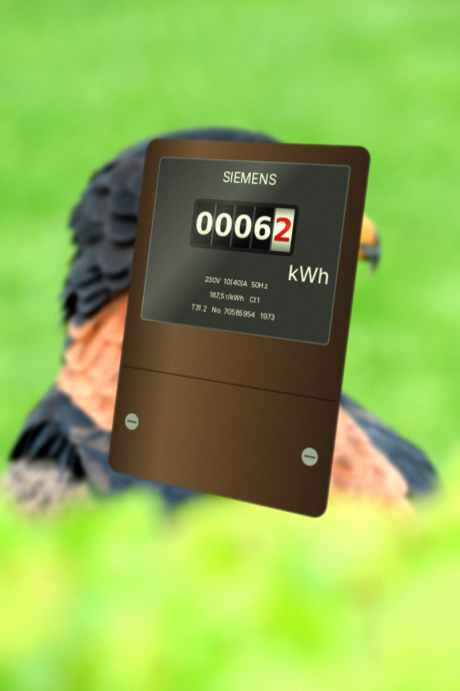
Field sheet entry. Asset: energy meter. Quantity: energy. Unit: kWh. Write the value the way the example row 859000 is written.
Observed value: 6.2
